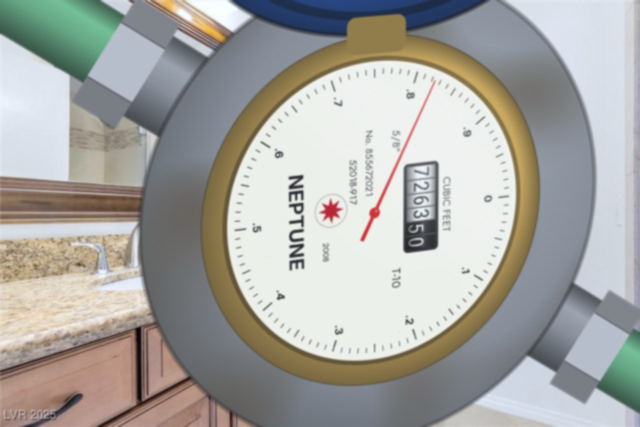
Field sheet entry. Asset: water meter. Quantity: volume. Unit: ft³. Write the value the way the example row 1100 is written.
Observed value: 726349.82
